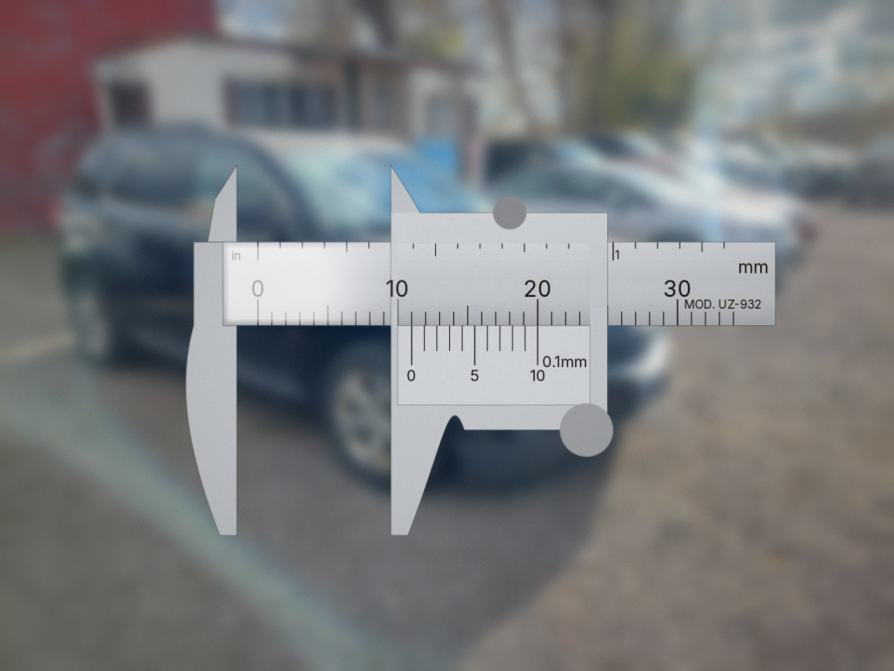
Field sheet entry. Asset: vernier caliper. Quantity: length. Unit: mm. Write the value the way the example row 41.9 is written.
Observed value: 11.0
